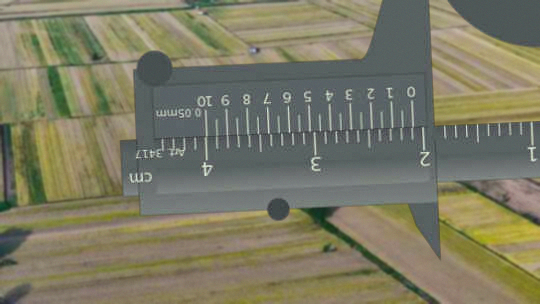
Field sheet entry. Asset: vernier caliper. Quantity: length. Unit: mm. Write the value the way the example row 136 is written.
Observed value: 20.9
